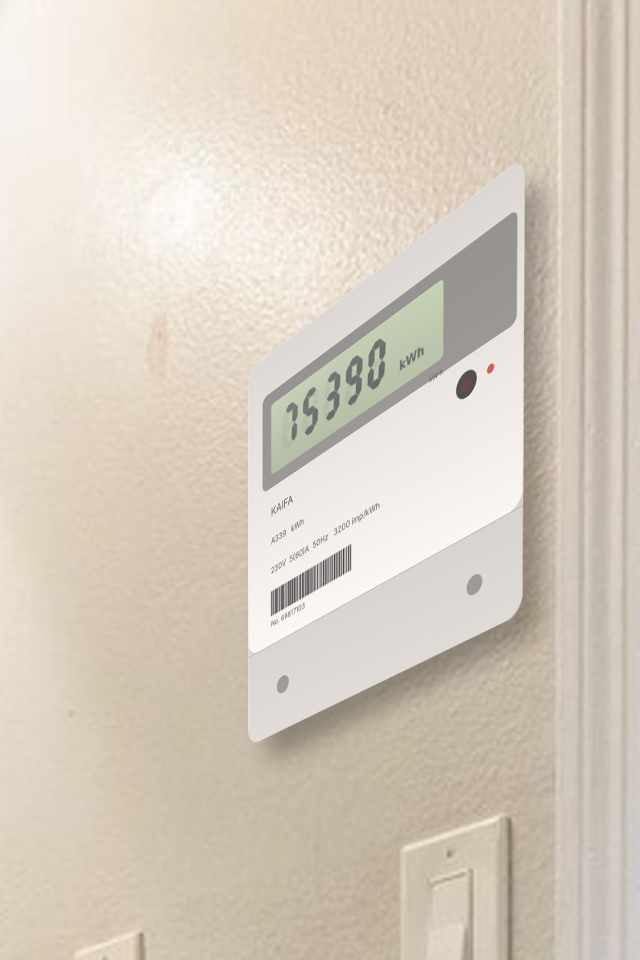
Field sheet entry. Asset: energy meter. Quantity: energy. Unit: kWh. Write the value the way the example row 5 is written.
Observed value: 75390
